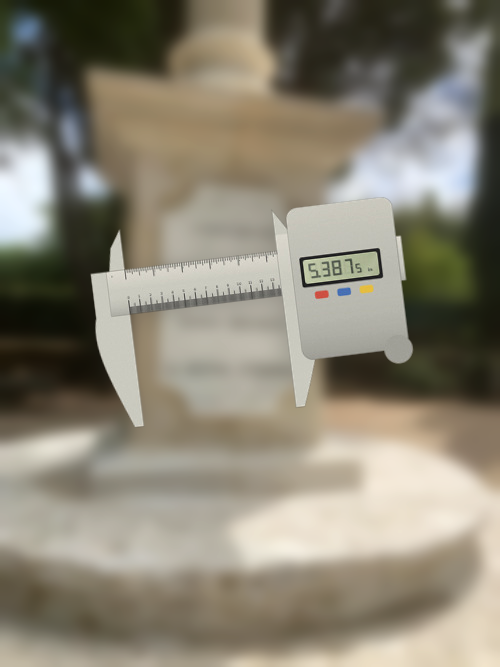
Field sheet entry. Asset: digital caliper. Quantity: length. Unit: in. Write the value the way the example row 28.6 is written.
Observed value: 5.3875
